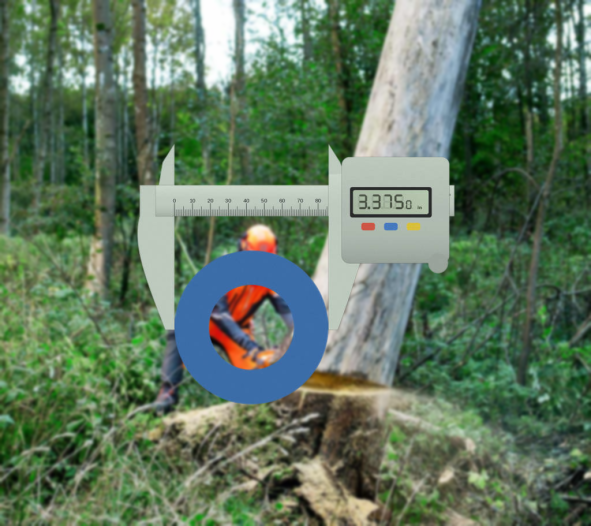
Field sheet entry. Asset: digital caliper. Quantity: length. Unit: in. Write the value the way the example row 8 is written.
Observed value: 3.3750
